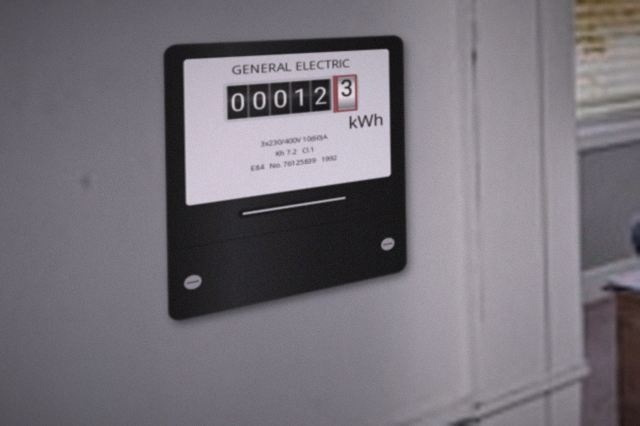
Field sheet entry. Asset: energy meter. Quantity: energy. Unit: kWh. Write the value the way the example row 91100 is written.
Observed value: 12.3
